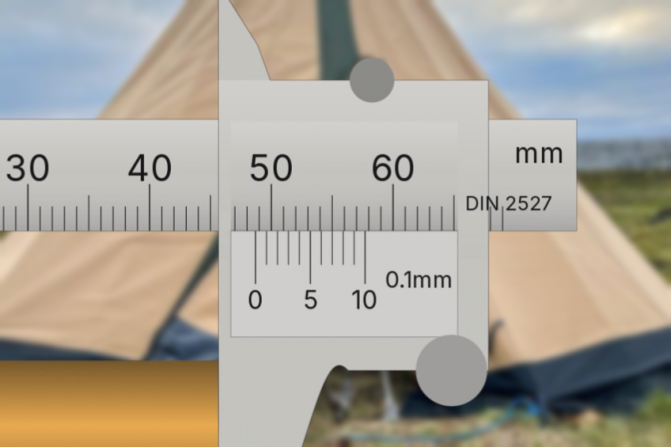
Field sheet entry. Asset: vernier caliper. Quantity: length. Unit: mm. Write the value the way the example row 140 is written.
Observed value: 48.7
